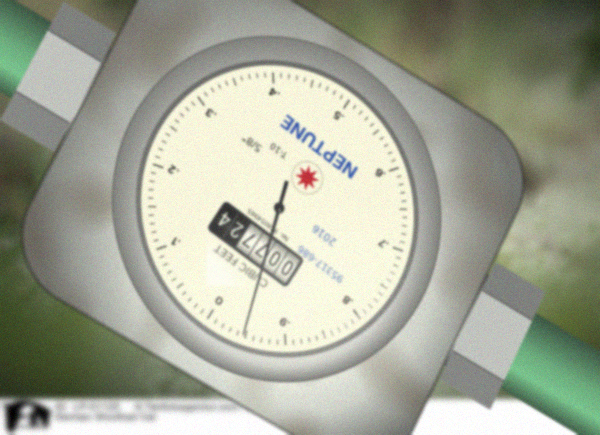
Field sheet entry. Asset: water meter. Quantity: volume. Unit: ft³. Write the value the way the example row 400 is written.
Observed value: 7723.95
